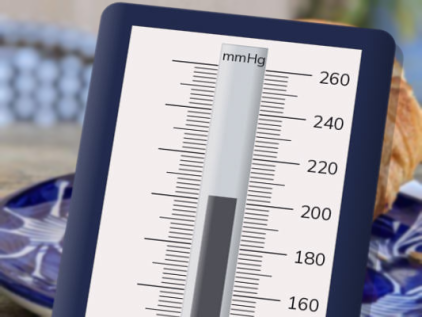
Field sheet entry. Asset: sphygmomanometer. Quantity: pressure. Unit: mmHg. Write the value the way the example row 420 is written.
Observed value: 202
